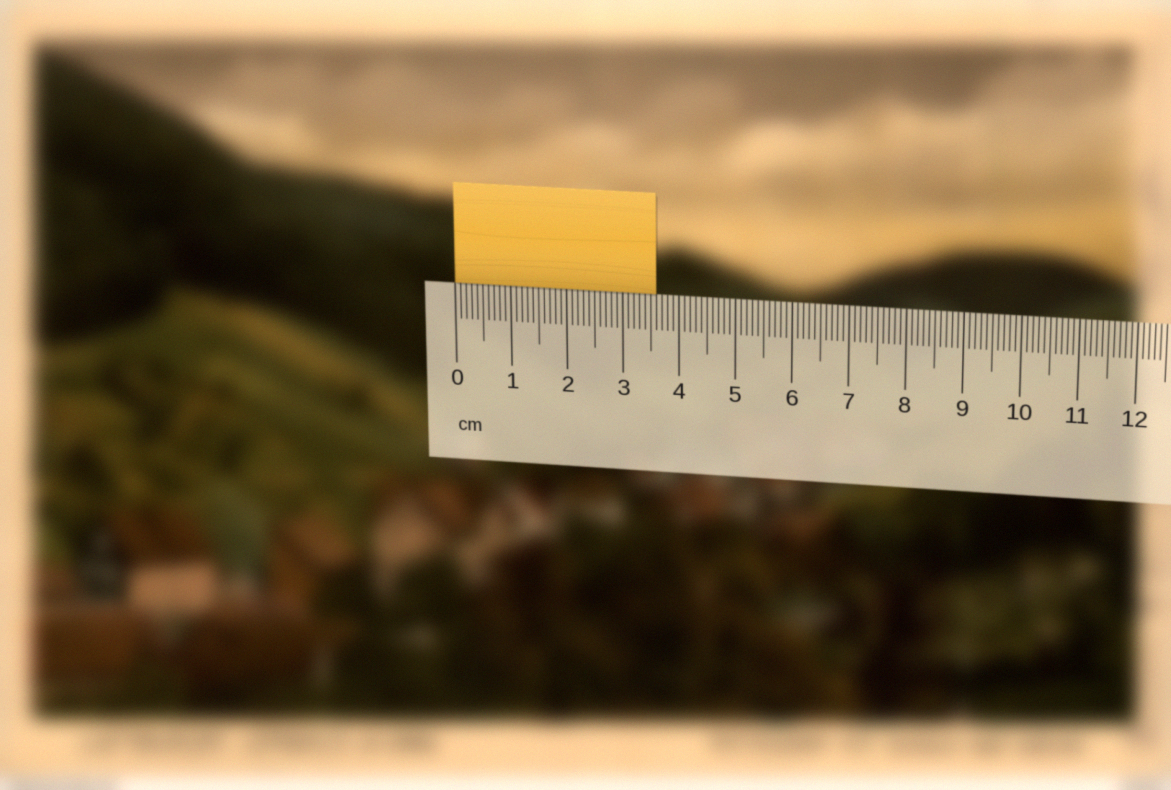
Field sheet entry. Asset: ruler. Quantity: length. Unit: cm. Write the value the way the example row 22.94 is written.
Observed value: 3.6
